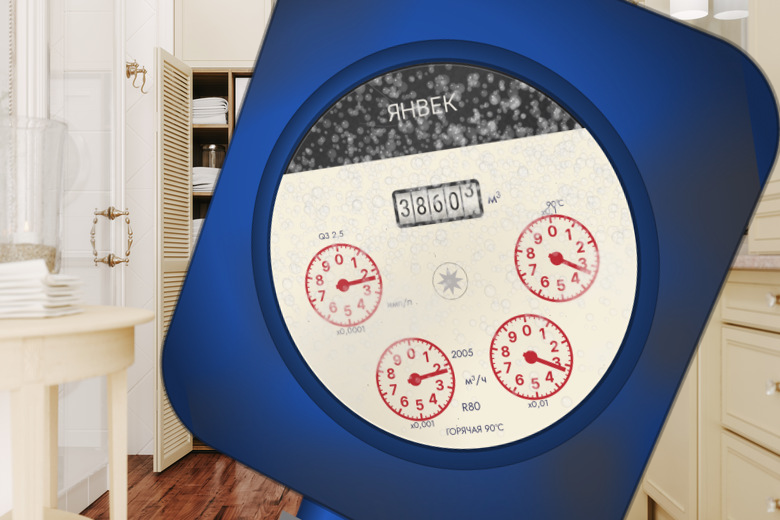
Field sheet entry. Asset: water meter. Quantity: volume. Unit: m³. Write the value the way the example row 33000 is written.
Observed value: 38603.3322
